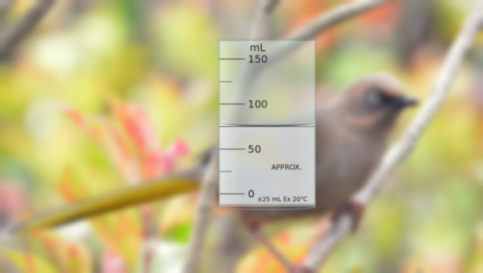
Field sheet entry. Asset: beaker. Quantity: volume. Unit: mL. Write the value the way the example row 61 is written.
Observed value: 75
